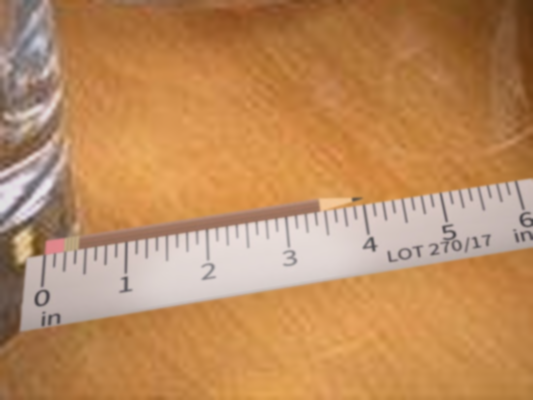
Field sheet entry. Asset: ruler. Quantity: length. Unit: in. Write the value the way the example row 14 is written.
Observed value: 4
